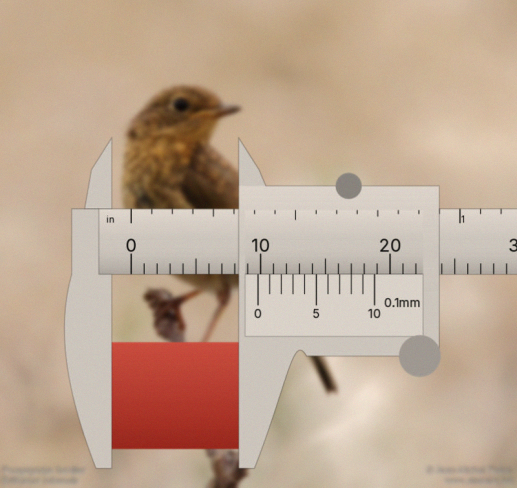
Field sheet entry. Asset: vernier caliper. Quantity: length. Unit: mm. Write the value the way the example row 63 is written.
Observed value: 9.8
